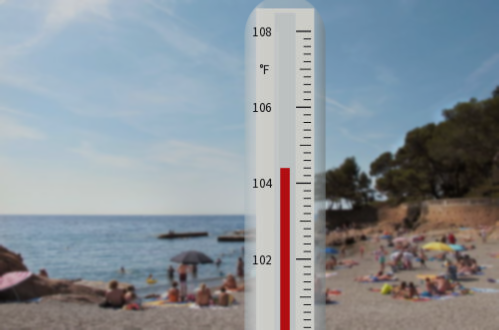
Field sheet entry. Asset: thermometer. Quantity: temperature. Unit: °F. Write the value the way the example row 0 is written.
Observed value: 104.4
